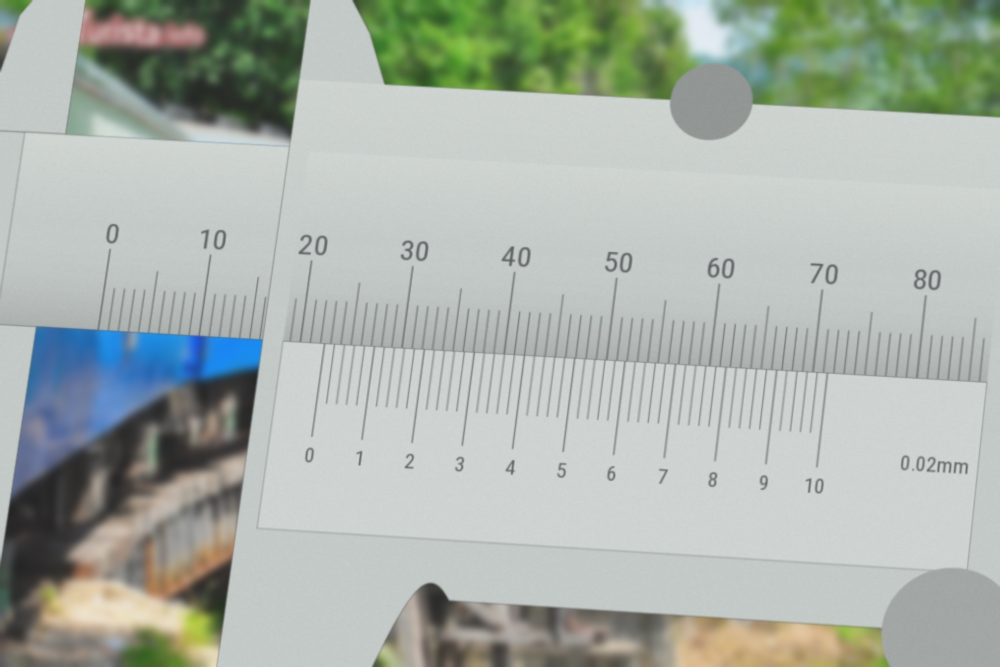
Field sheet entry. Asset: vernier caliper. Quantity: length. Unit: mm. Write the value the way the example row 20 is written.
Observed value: 22.4
